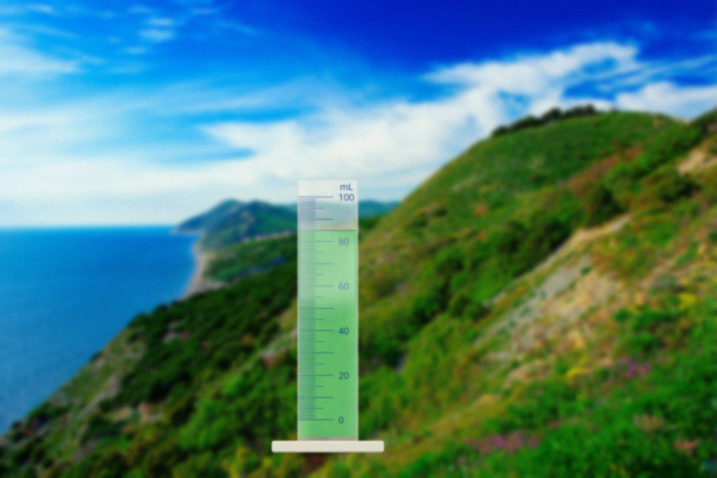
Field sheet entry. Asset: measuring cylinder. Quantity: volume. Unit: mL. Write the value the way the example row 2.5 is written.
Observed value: 85
